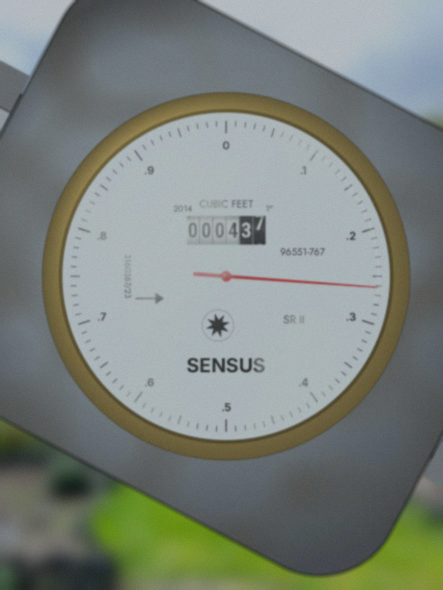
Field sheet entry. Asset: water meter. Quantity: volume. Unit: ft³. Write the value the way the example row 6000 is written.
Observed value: 437.26
